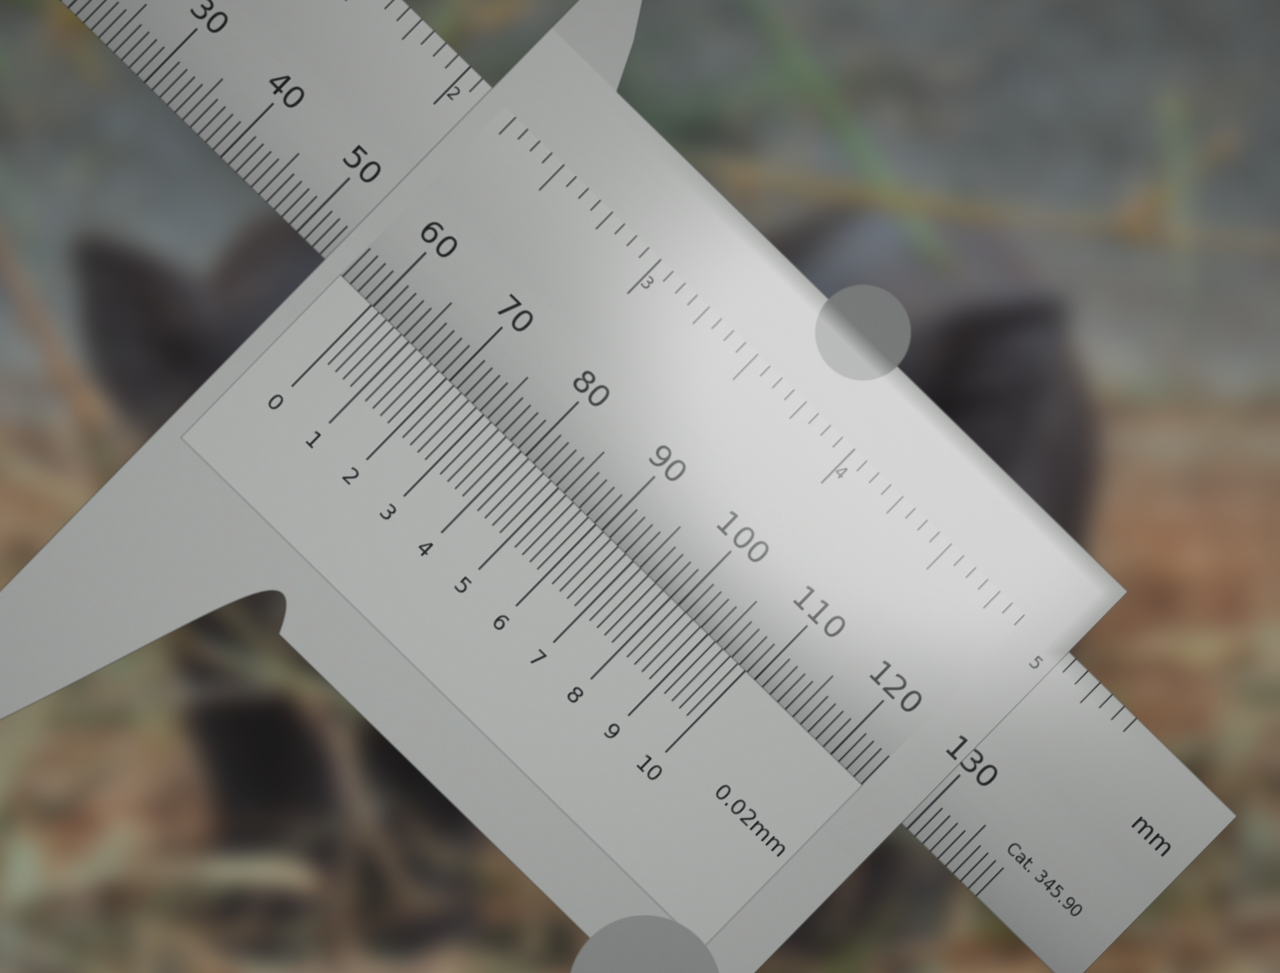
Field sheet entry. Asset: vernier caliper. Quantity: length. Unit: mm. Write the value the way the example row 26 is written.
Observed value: 59.8
